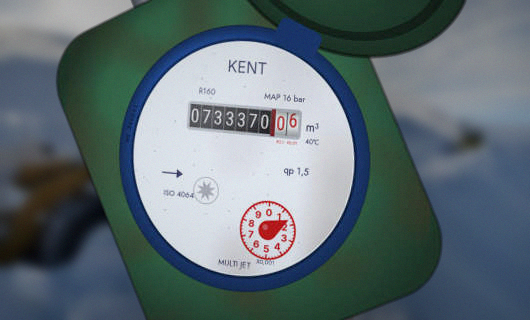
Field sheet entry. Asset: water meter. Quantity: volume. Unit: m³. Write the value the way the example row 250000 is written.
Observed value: 733370.061
